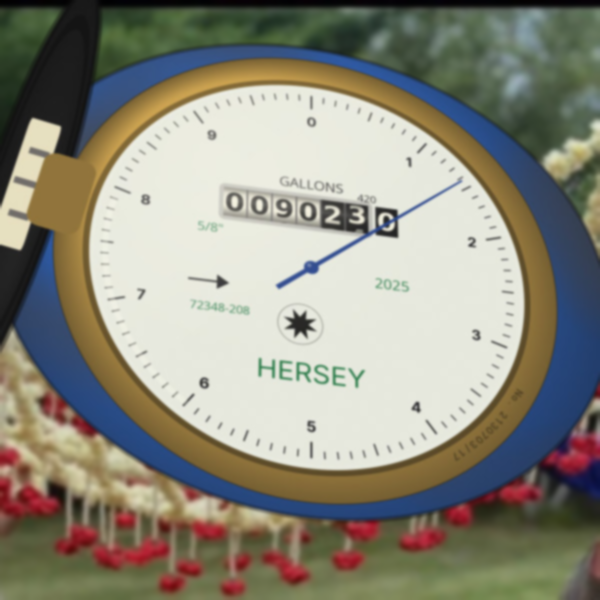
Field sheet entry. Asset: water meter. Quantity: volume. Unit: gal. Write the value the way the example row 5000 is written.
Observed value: 90231.4
